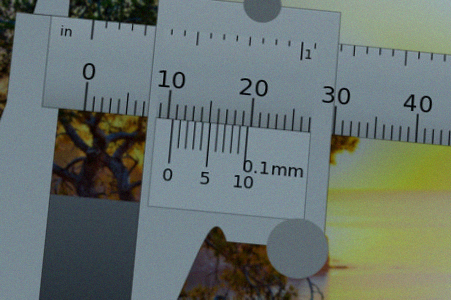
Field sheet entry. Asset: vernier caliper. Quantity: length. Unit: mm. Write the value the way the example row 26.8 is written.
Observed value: 10.6
